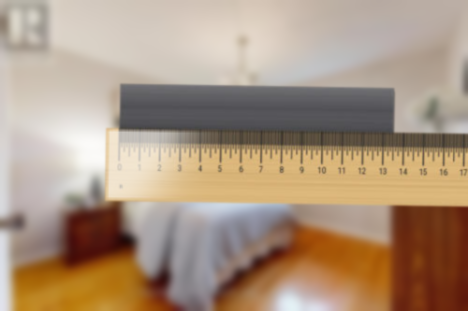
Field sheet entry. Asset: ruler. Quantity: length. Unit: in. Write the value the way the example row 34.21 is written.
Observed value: 13.5
